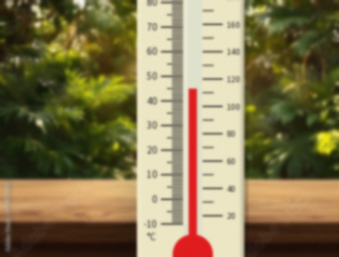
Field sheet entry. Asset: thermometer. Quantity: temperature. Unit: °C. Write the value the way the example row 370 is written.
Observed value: 45
